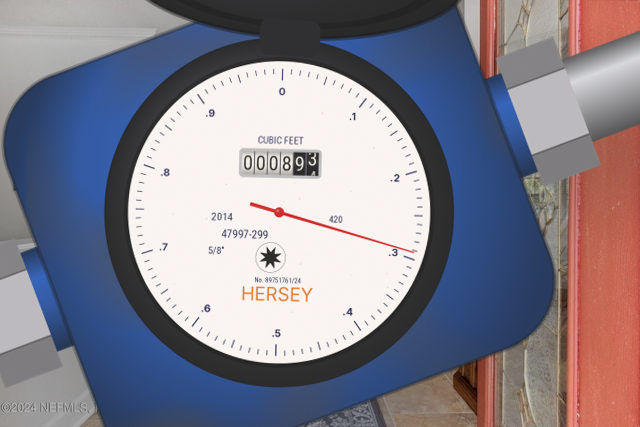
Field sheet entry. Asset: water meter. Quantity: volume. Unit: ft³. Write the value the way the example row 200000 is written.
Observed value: 893.29
